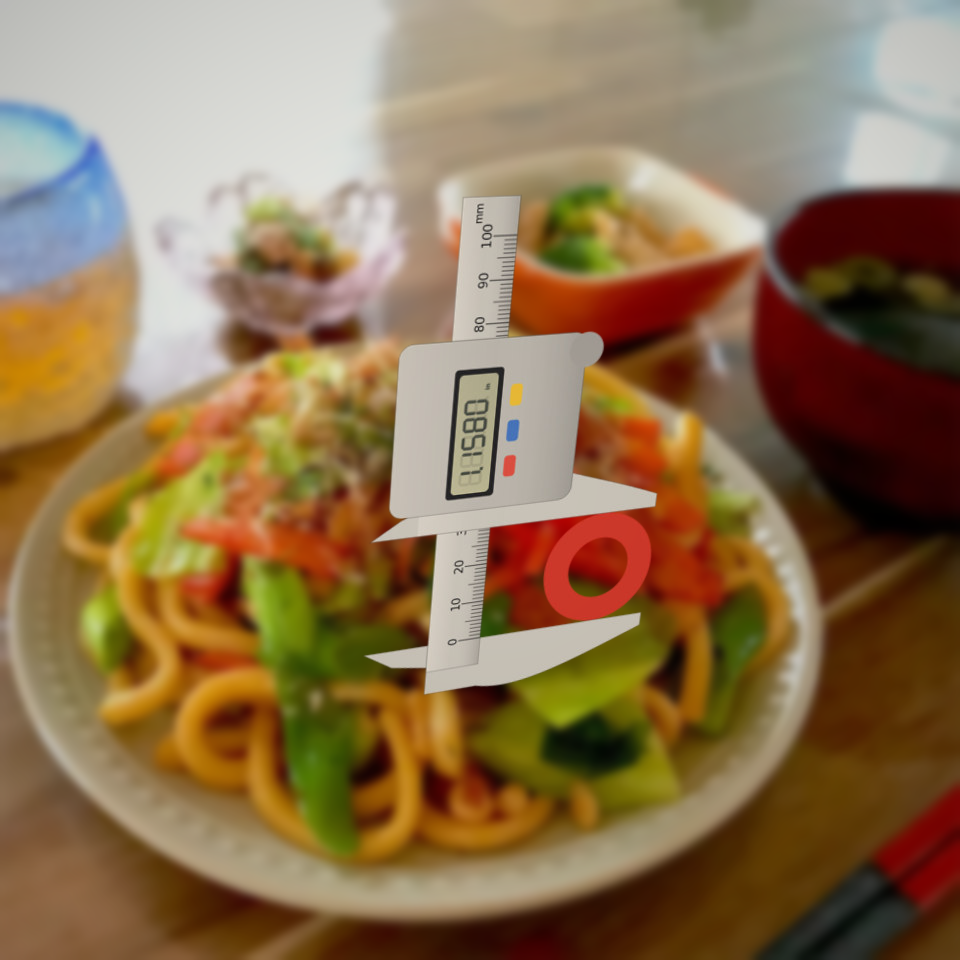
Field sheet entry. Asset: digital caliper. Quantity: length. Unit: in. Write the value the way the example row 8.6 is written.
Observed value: 1.1580
